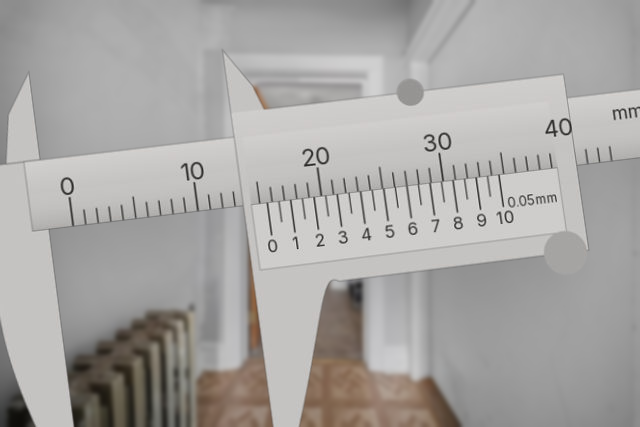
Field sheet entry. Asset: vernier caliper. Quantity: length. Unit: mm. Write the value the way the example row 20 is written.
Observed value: 15.6
